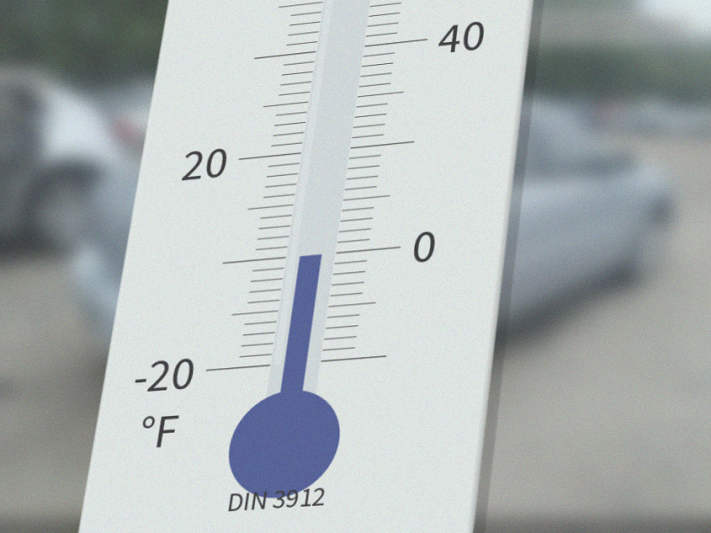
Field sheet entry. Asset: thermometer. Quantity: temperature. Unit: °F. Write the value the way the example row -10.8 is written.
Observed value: 0
